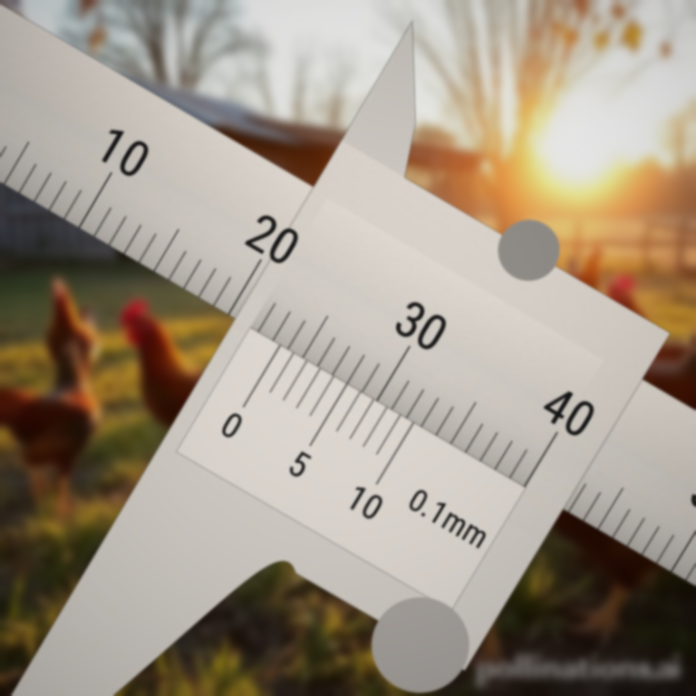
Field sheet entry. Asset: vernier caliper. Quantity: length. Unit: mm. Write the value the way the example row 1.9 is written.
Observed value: 23.5
